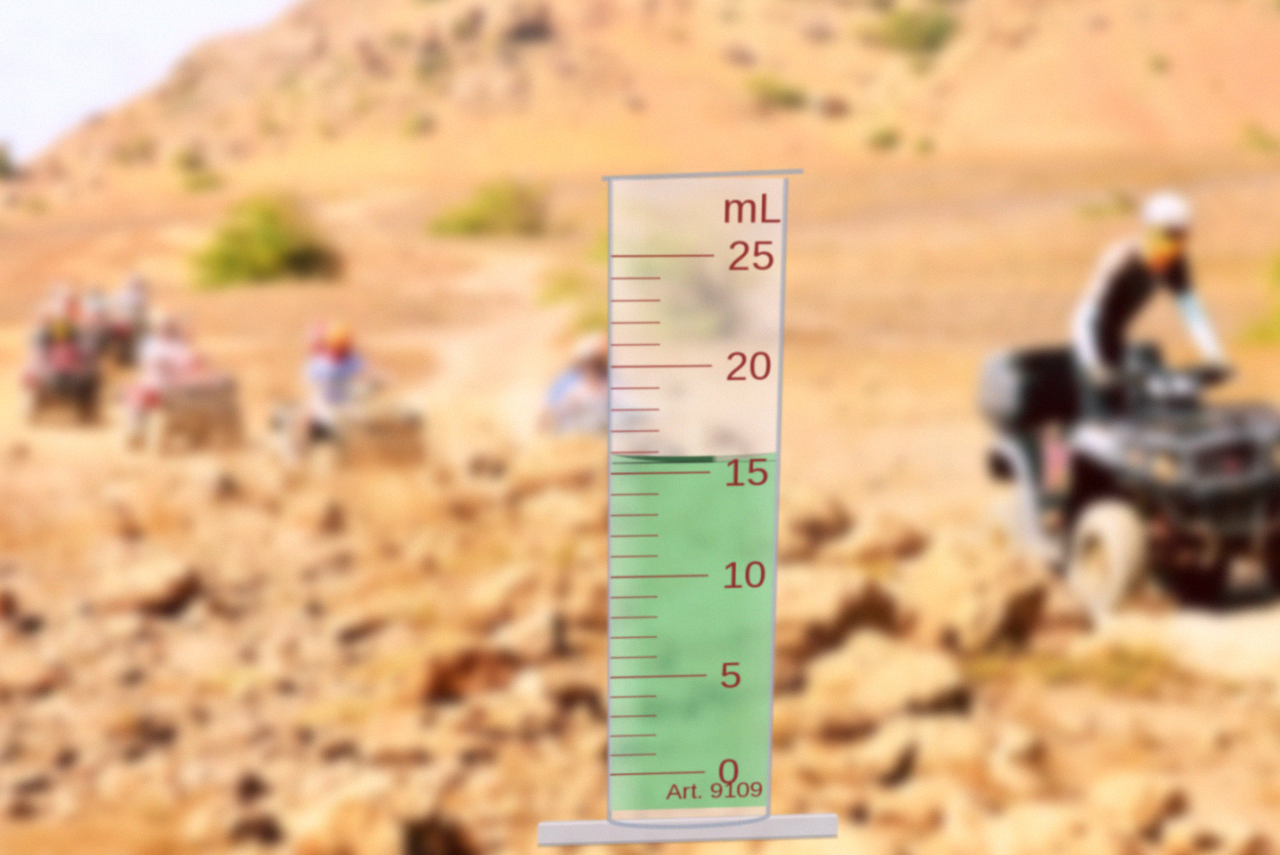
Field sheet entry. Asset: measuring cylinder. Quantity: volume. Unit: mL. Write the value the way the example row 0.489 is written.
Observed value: 15.5
